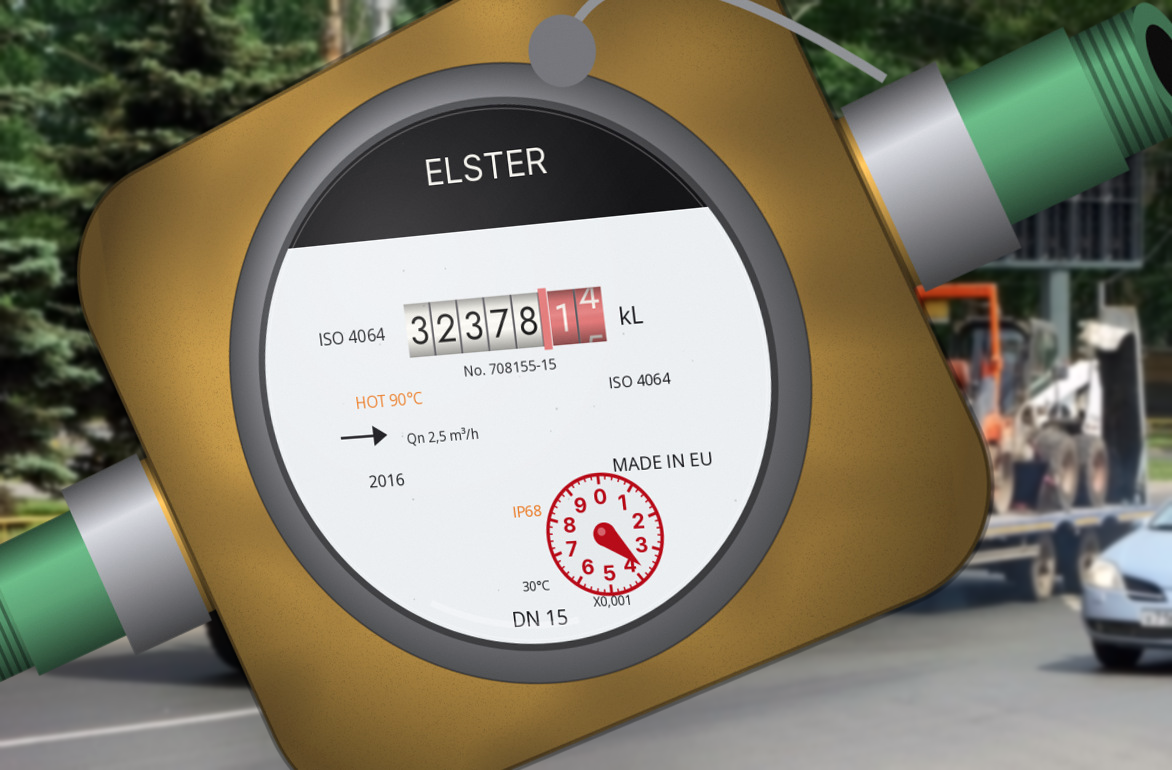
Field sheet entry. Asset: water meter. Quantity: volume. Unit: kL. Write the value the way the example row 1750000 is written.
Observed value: 32378.143
